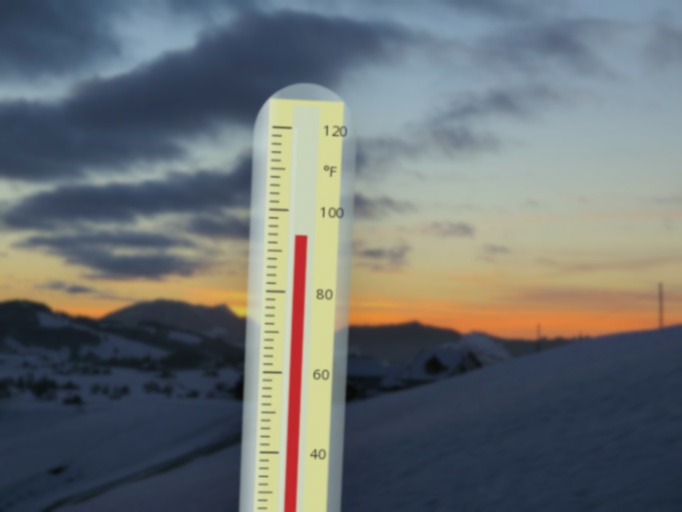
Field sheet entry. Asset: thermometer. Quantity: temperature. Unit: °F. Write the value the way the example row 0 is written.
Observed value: 94
